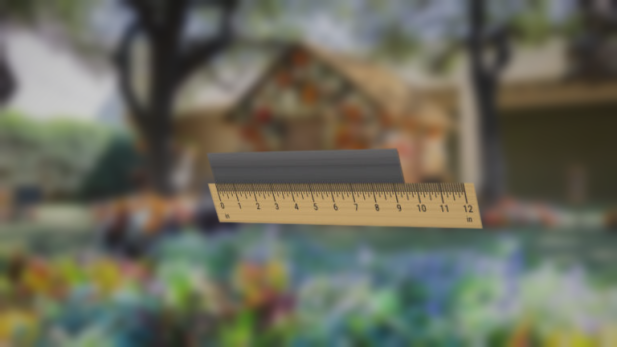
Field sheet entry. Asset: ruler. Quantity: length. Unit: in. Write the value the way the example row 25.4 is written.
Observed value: 9.5
